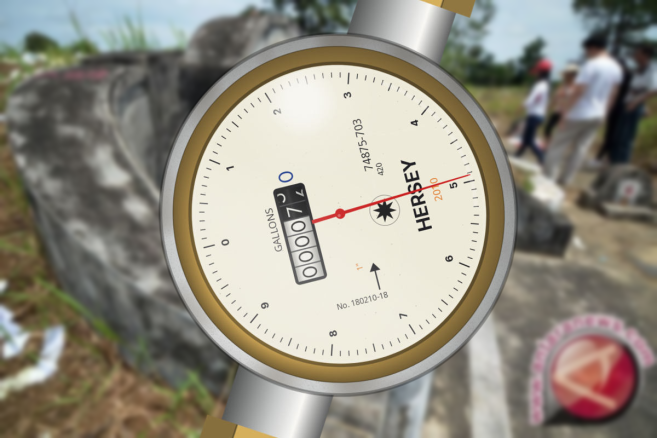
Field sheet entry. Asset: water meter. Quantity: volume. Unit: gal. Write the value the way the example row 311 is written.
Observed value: 754.9
